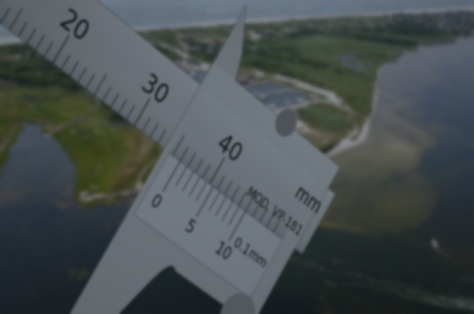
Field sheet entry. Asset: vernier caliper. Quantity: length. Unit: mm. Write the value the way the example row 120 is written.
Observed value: 36.0
